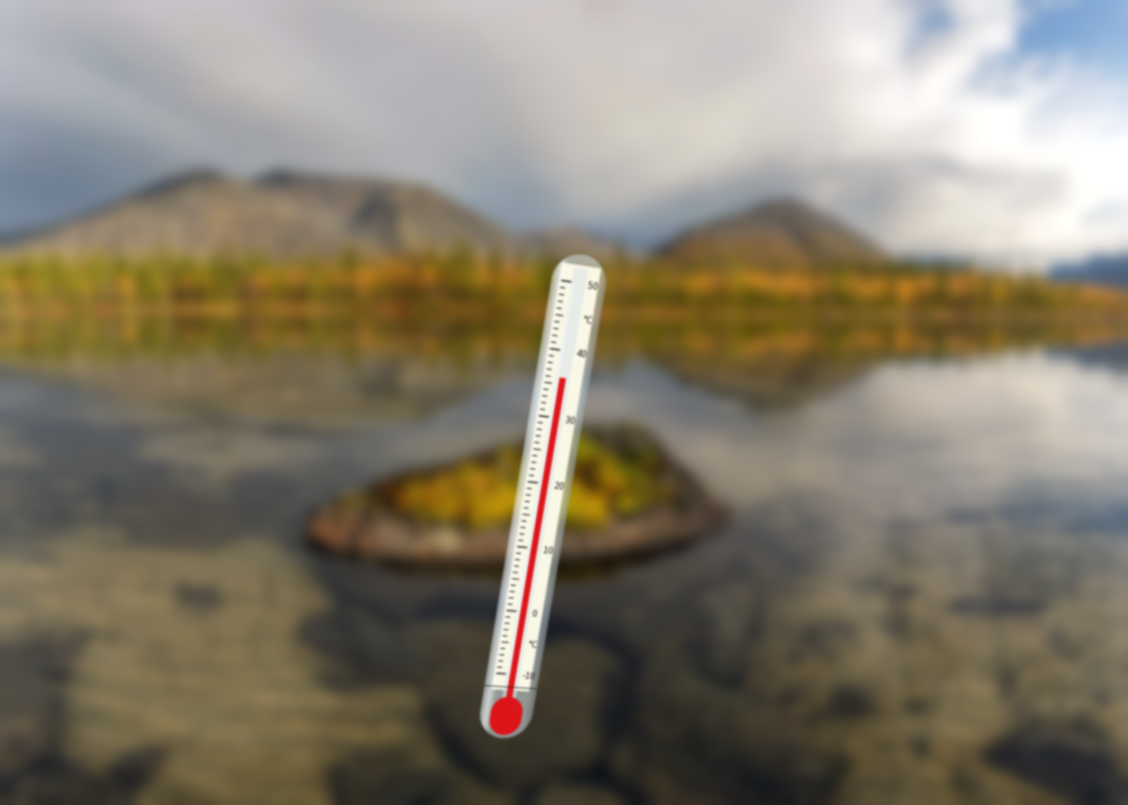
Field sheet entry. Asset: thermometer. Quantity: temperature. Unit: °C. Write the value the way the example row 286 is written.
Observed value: 36
